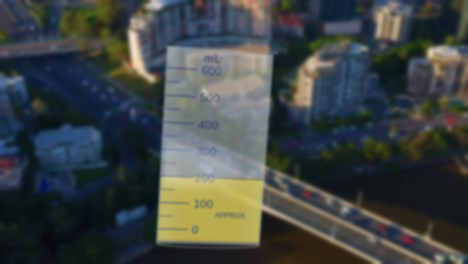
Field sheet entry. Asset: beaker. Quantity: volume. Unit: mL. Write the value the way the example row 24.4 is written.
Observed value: 200
